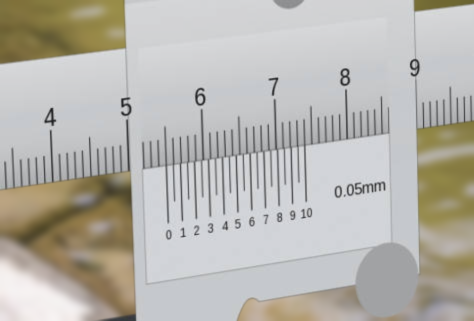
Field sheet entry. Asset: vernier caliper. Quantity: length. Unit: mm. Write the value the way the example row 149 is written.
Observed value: 55.0
